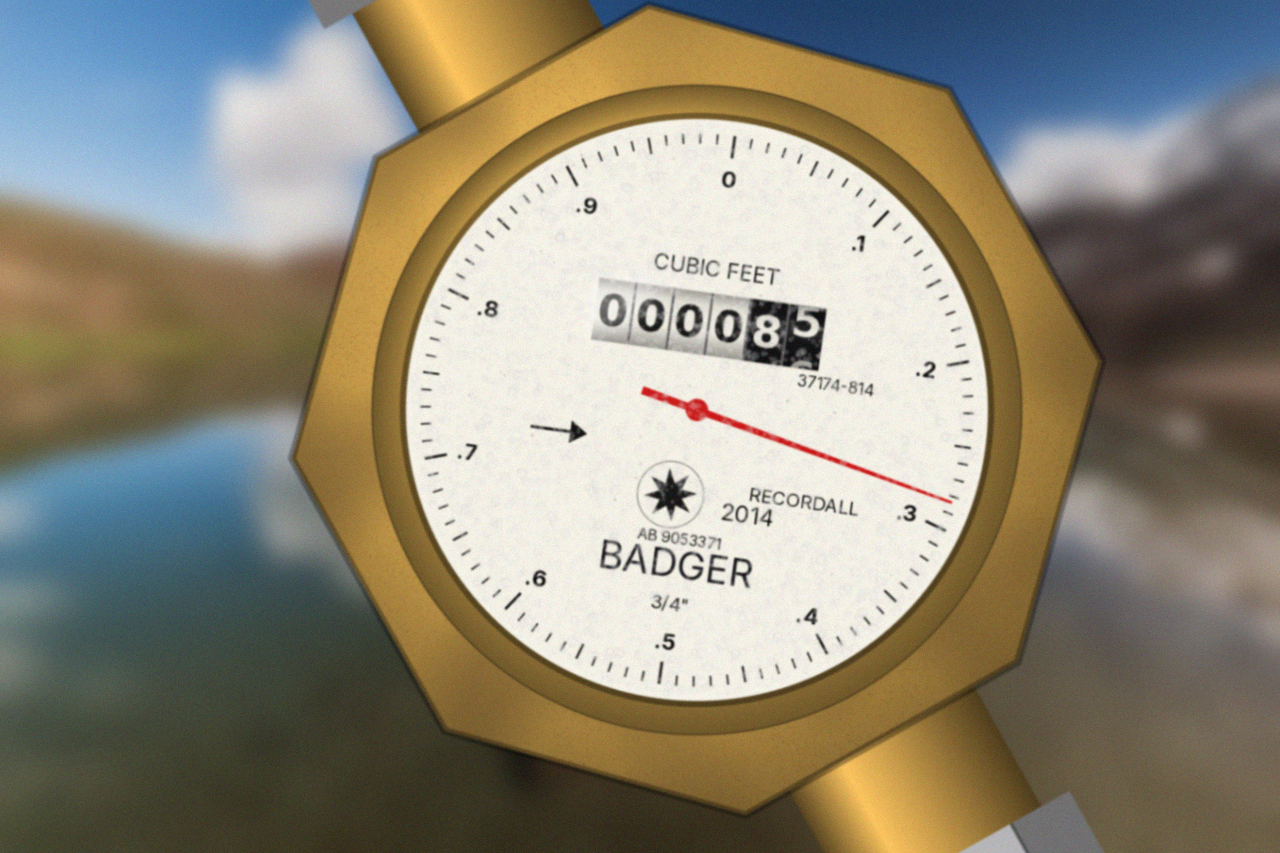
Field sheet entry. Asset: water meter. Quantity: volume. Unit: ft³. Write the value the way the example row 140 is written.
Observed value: 85.28
